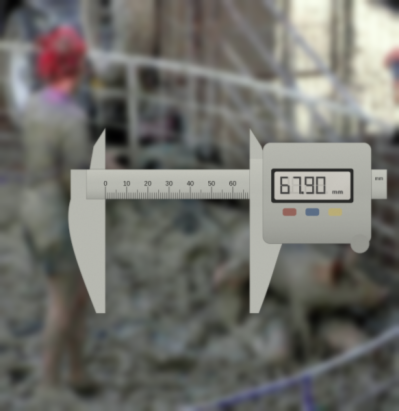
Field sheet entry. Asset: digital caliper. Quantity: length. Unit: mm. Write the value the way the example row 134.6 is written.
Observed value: 67.90
